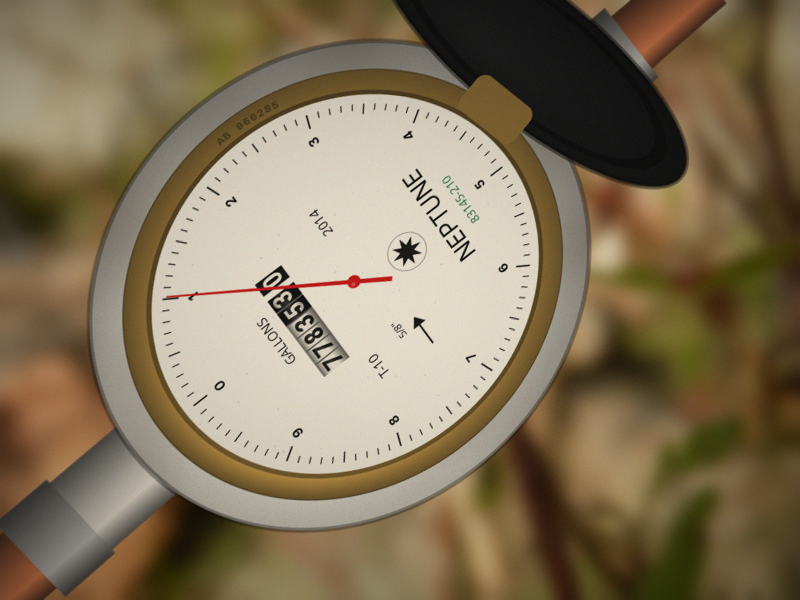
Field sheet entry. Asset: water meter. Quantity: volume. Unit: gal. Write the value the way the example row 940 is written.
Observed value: 7783531.0
